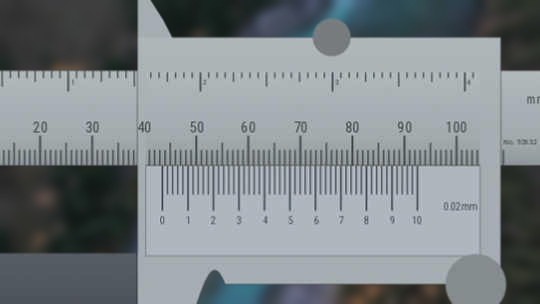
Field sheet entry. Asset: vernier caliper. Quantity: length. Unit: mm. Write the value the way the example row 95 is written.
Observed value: 43.5
